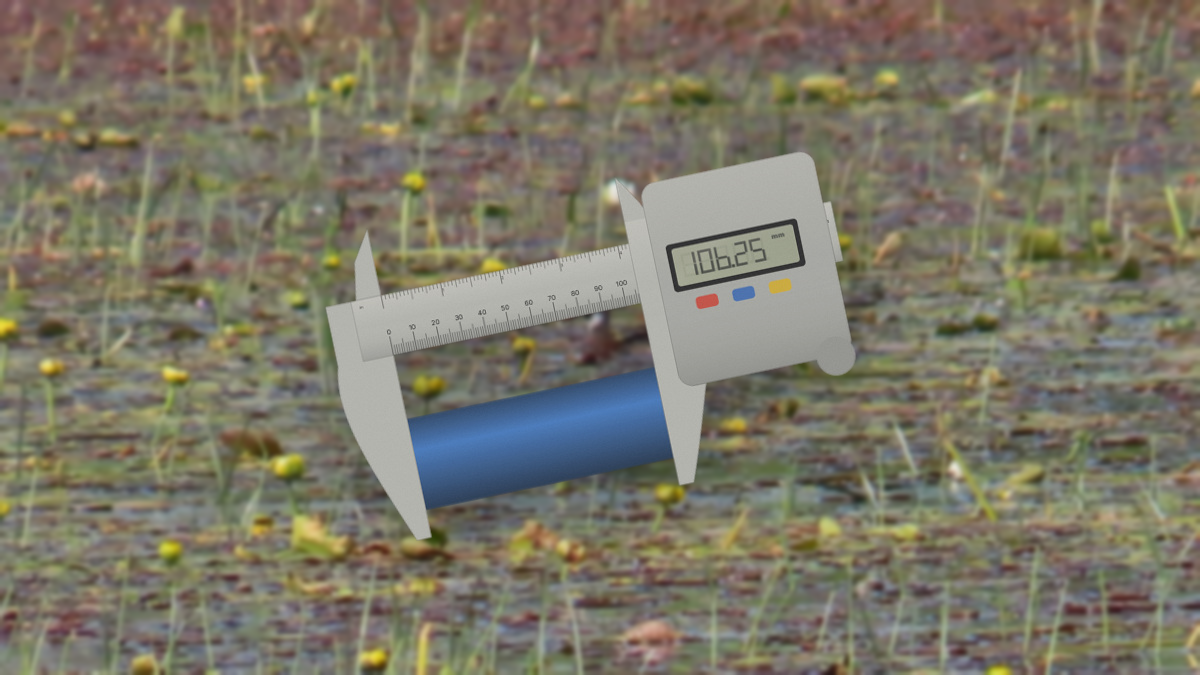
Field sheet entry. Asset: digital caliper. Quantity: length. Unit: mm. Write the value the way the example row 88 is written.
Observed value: 106.25
